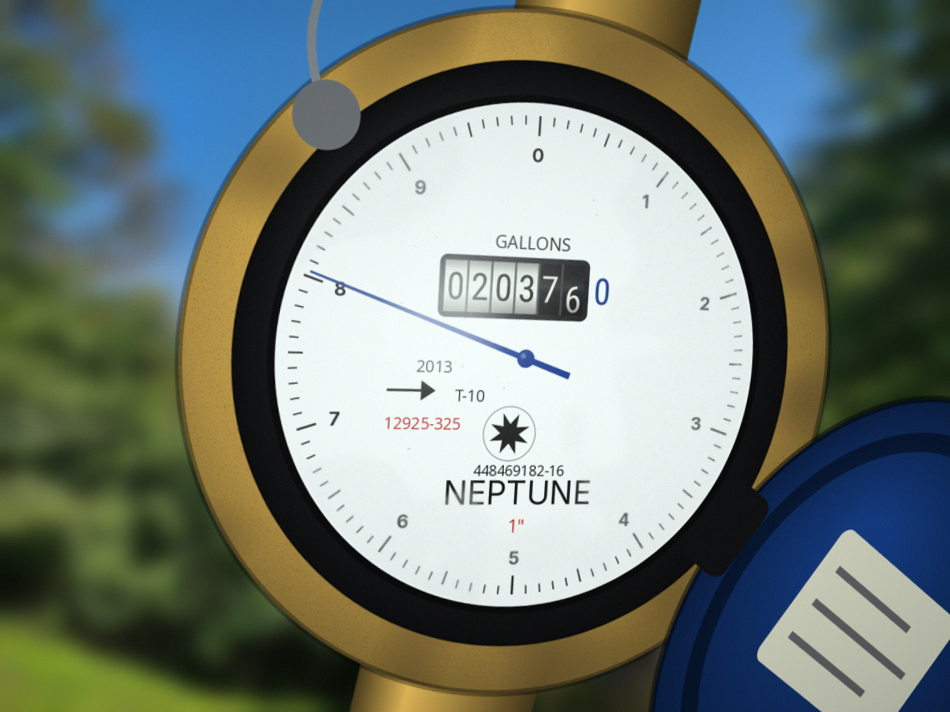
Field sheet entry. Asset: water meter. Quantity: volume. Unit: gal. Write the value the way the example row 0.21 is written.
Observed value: 203758.0
